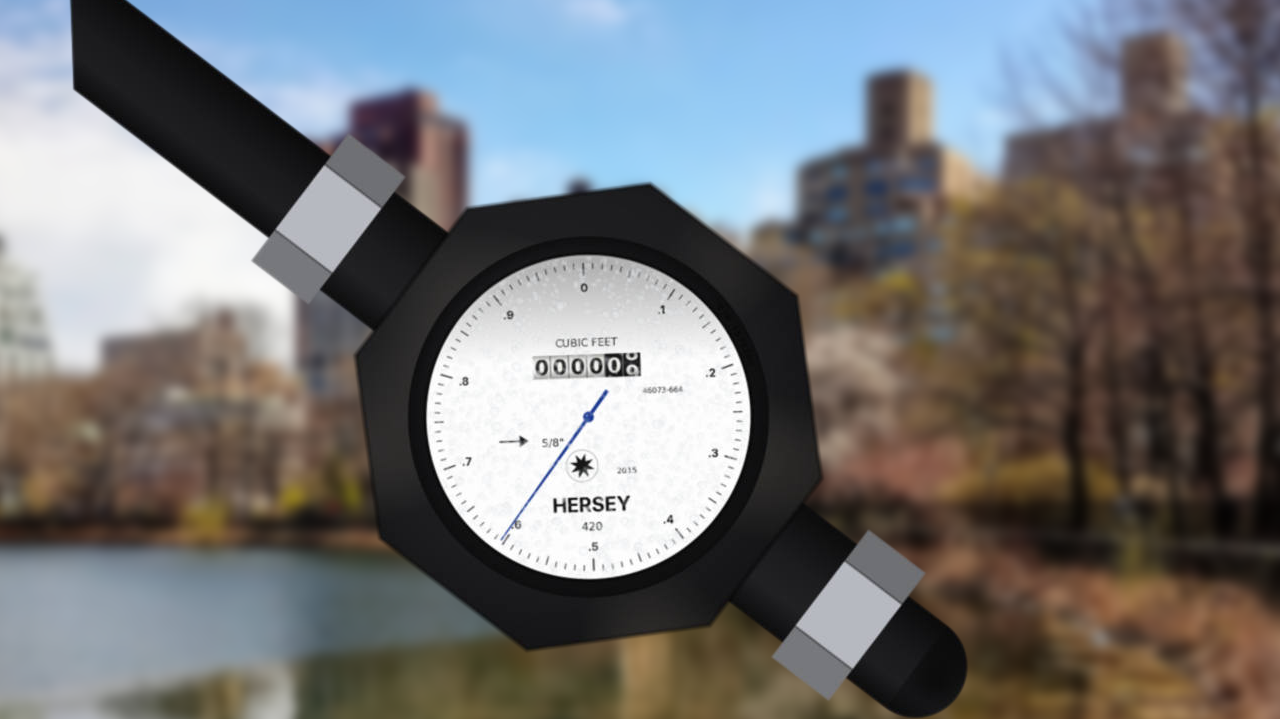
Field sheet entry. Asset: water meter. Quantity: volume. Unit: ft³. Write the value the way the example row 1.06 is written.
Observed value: 8.60
